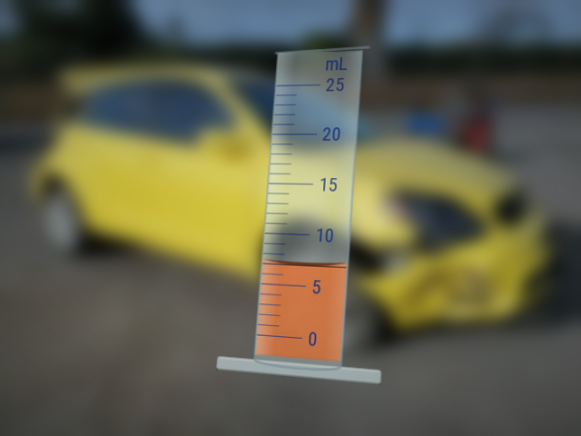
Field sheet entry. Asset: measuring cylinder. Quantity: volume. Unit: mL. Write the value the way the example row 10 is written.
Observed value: 7
